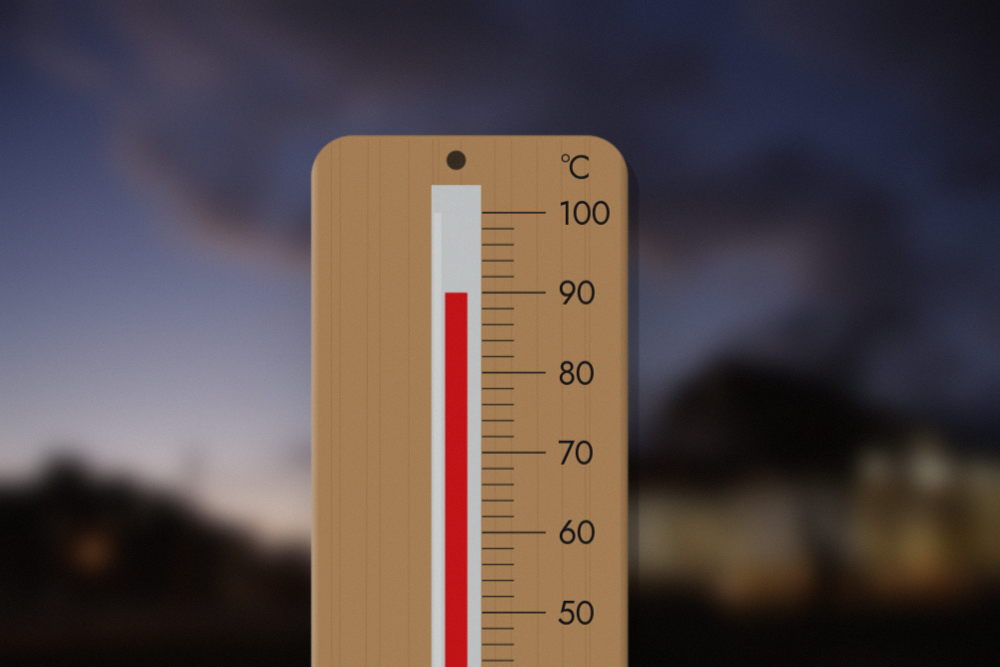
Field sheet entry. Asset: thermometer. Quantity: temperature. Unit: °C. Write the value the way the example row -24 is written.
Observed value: 90
